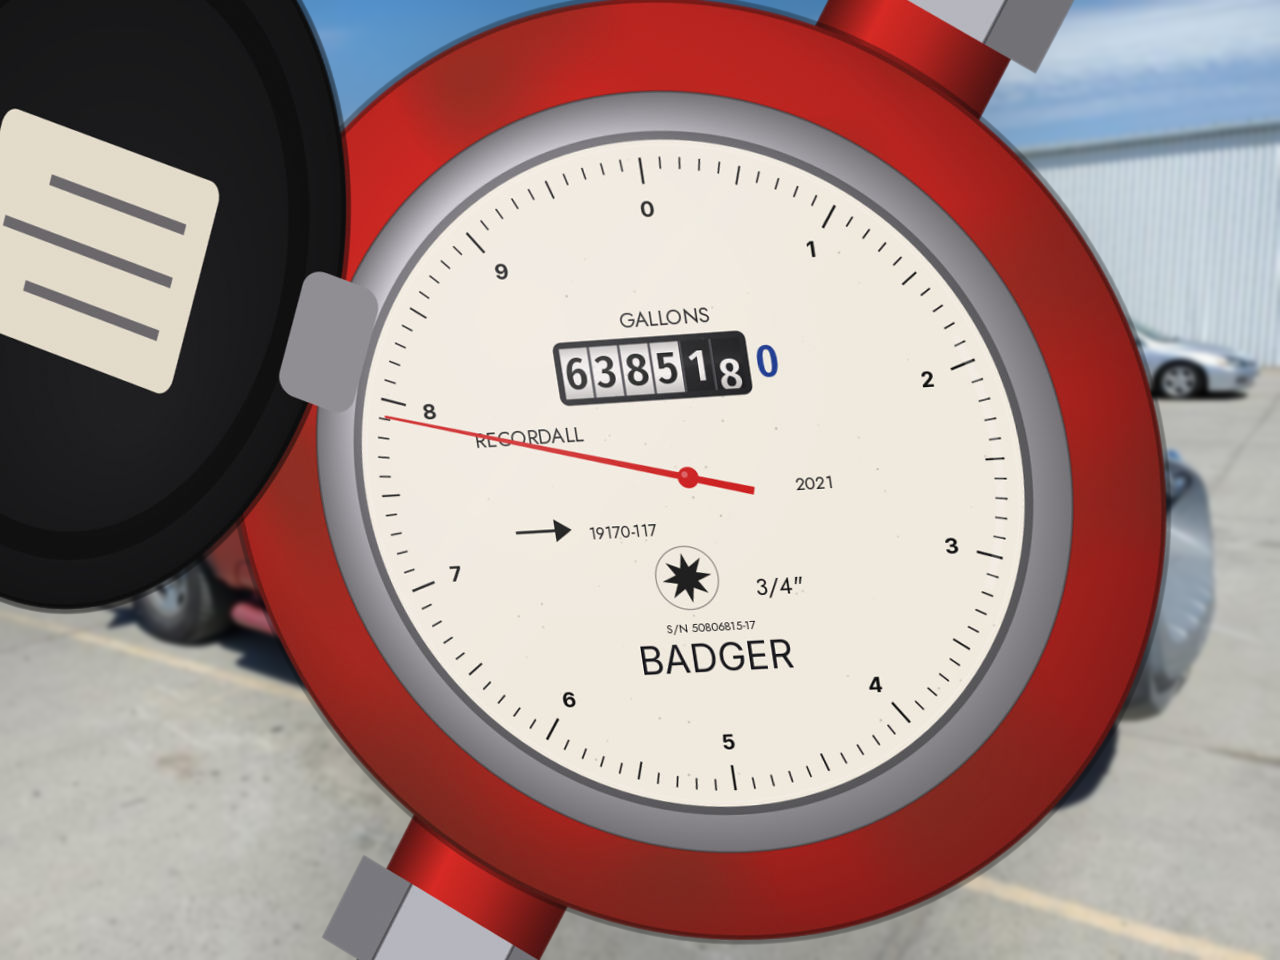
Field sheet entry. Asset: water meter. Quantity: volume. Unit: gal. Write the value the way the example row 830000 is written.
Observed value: 6385177.9
